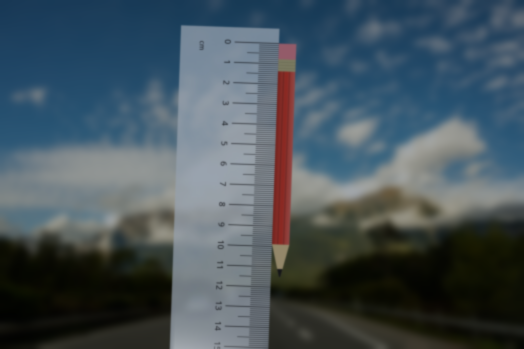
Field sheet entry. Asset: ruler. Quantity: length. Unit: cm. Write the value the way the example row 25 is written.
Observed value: 11.5
